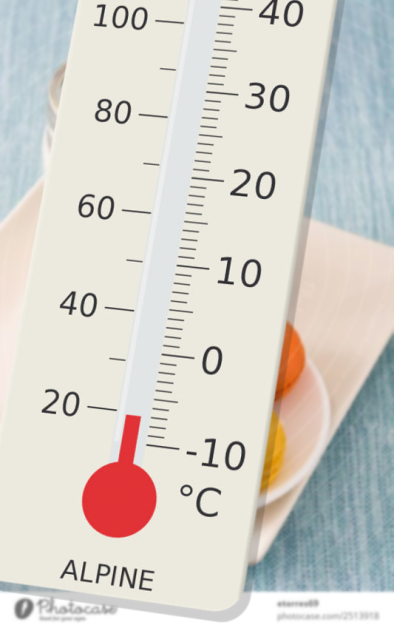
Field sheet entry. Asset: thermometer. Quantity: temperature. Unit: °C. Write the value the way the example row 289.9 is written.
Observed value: -7
